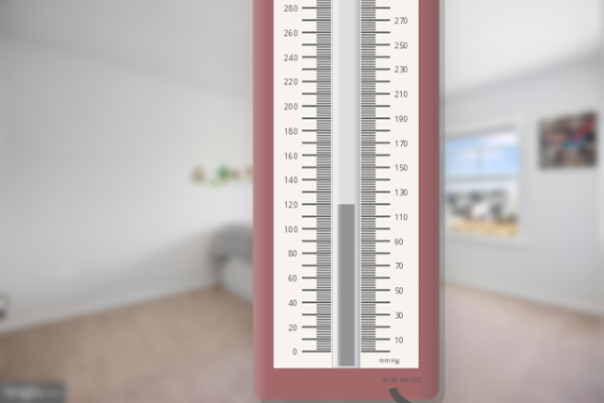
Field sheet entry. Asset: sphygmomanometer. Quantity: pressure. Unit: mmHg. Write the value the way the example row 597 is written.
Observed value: 120
